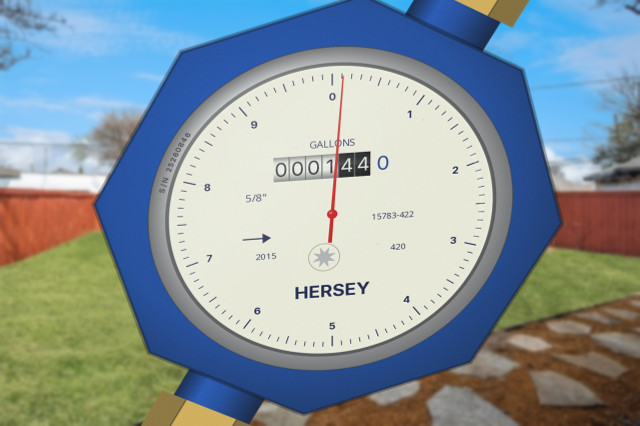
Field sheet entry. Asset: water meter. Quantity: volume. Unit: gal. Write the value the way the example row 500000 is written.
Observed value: 1440.1
